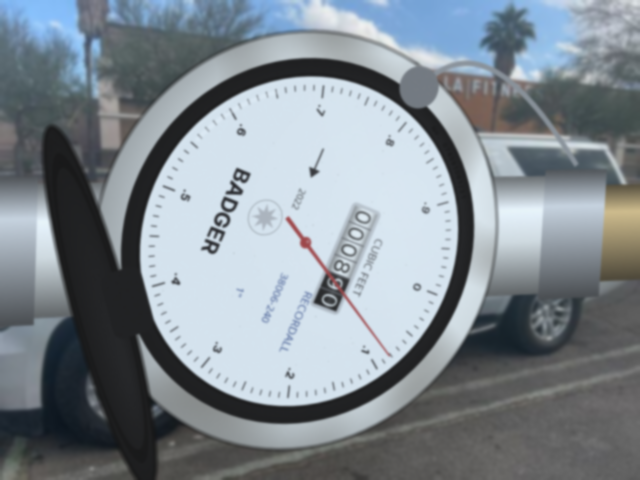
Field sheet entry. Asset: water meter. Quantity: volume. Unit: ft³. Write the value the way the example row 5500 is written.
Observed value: 890.08
